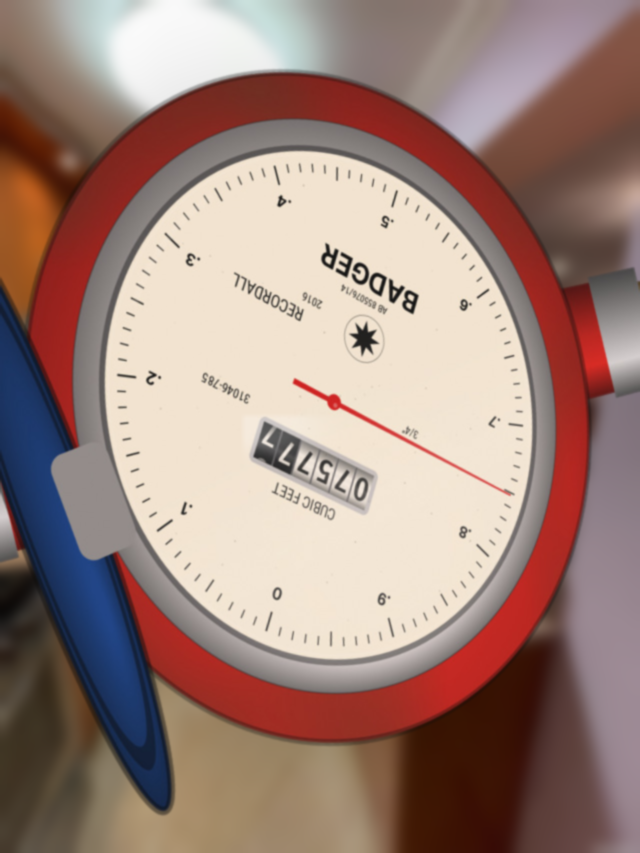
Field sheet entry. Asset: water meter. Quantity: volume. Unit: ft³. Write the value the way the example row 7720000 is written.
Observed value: 75776.75
